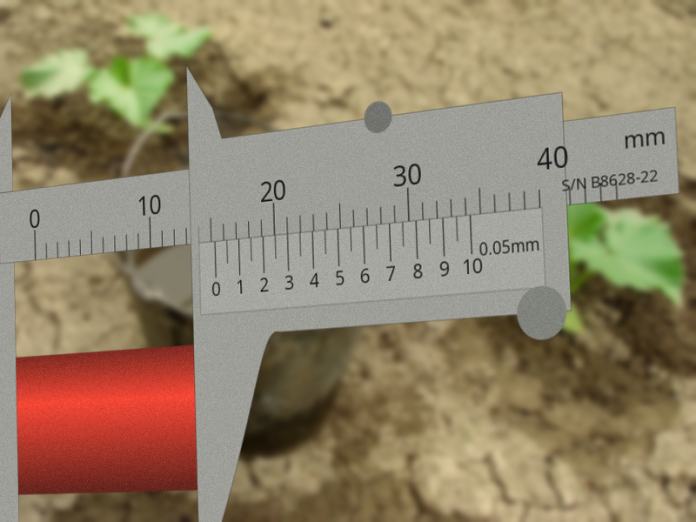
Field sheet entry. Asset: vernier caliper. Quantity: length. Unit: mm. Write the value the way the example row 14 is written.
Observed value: 15.3
